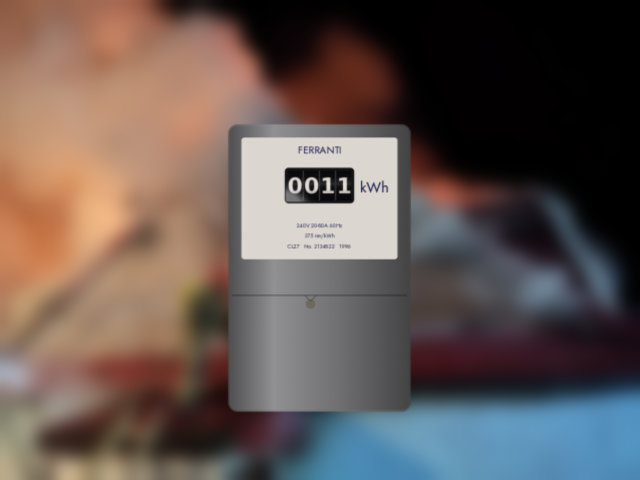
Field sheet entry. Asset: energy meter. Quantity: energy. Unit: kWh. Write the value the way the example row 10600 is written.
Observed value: 11
